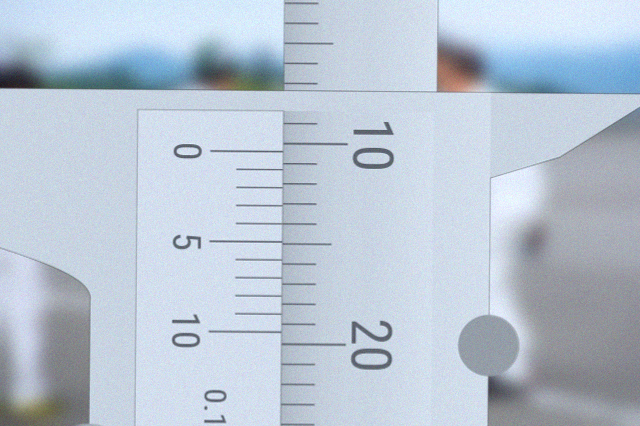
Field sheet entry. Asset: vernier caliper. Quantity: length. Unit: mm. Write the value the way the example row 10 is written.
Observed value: 10.4
